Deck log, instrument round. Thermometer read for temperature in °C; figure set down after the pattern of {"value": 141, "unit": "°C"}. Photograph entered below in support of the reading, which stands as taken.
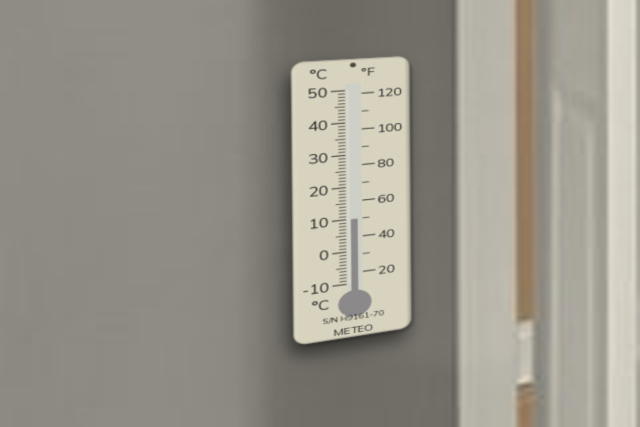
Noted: {"value": 10, "unit": "°C"}
